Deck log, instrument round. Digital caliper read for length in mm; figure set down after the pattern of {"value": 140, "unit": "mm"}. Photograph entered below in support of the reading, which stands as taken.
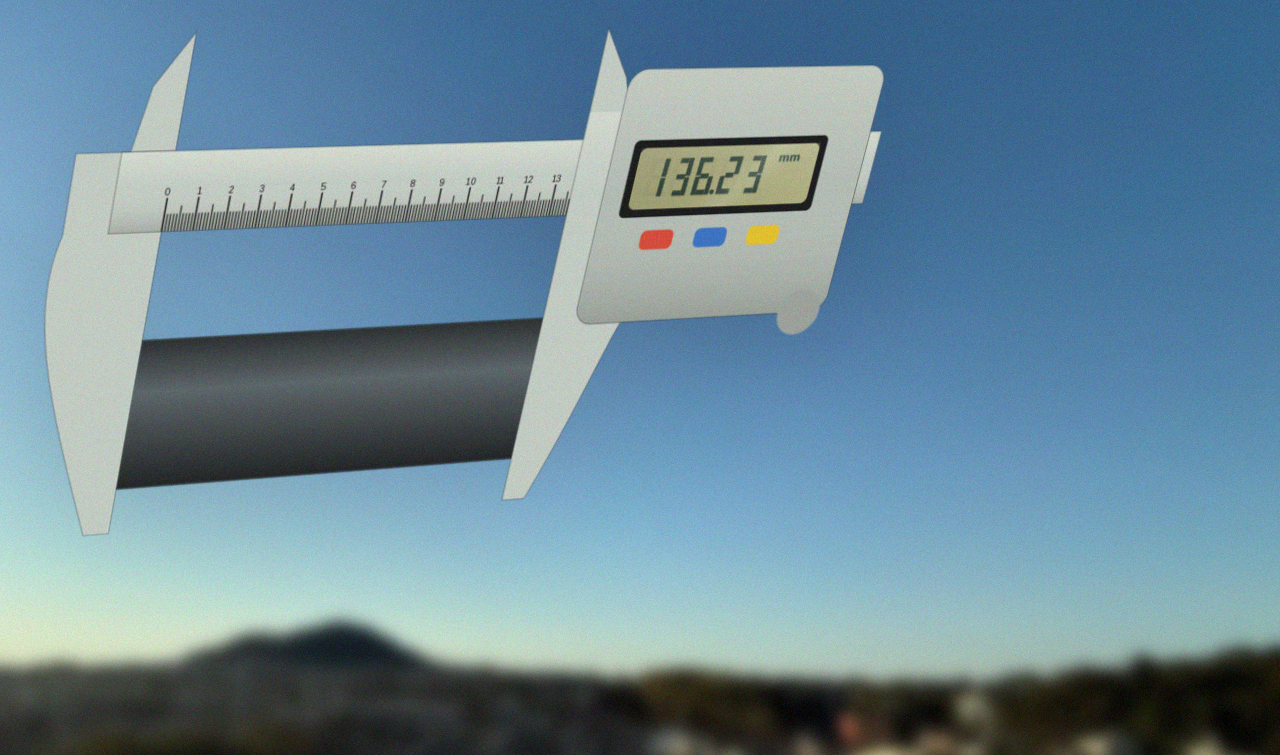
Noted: {"value": 136.23, "unit": "mm"}
